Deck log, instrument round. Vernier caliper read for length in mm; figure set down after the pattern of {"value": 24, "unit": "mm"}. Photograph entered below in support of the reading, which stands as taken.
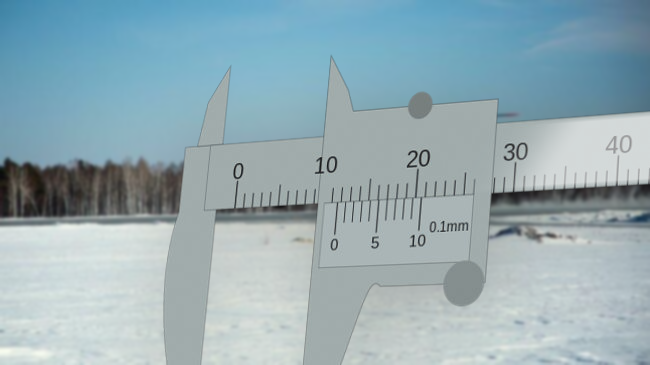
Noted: {"value": 11.6, "unit": "mm"}
